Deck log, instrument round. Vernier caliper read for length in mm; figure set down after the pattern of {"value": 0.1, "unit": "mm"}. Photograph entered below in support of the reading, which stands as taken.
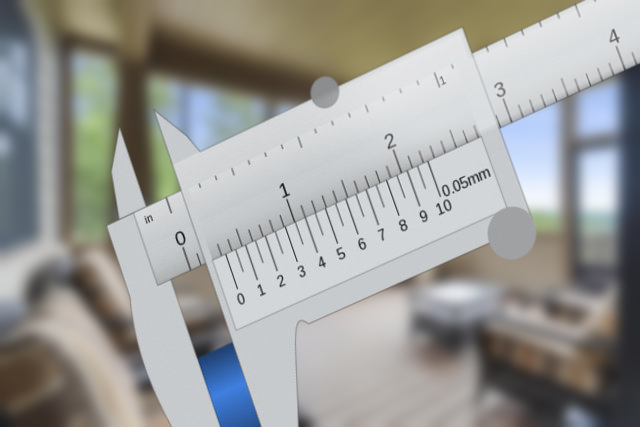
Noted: {"value": 3.4, "unit": "mm"}
